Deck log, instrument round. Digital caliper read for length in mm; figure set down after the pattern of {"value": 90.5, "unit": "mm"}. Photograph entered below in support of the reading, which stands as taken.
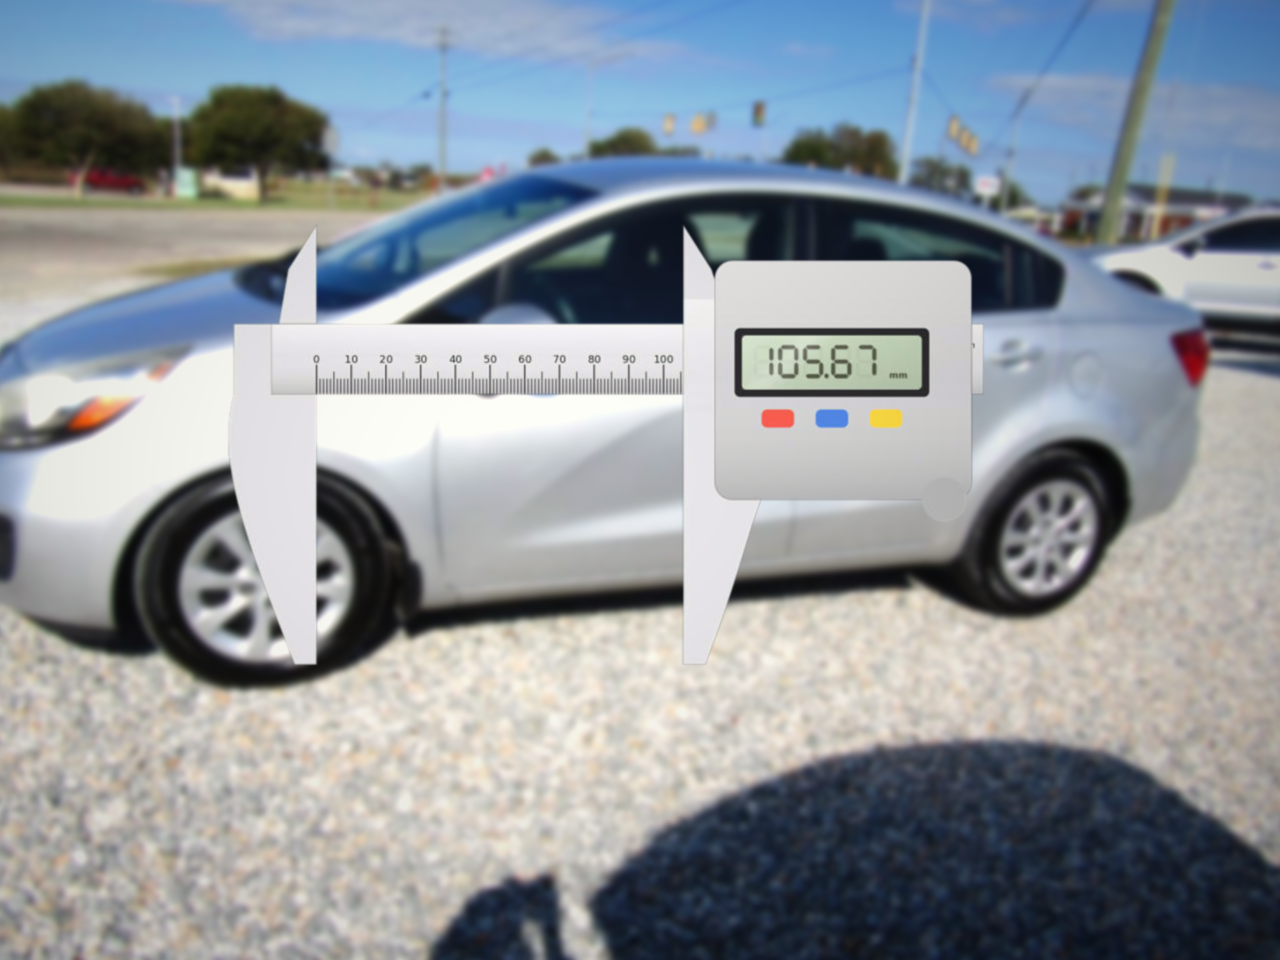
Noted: {"value": 105.67, "unit": "mm"}
